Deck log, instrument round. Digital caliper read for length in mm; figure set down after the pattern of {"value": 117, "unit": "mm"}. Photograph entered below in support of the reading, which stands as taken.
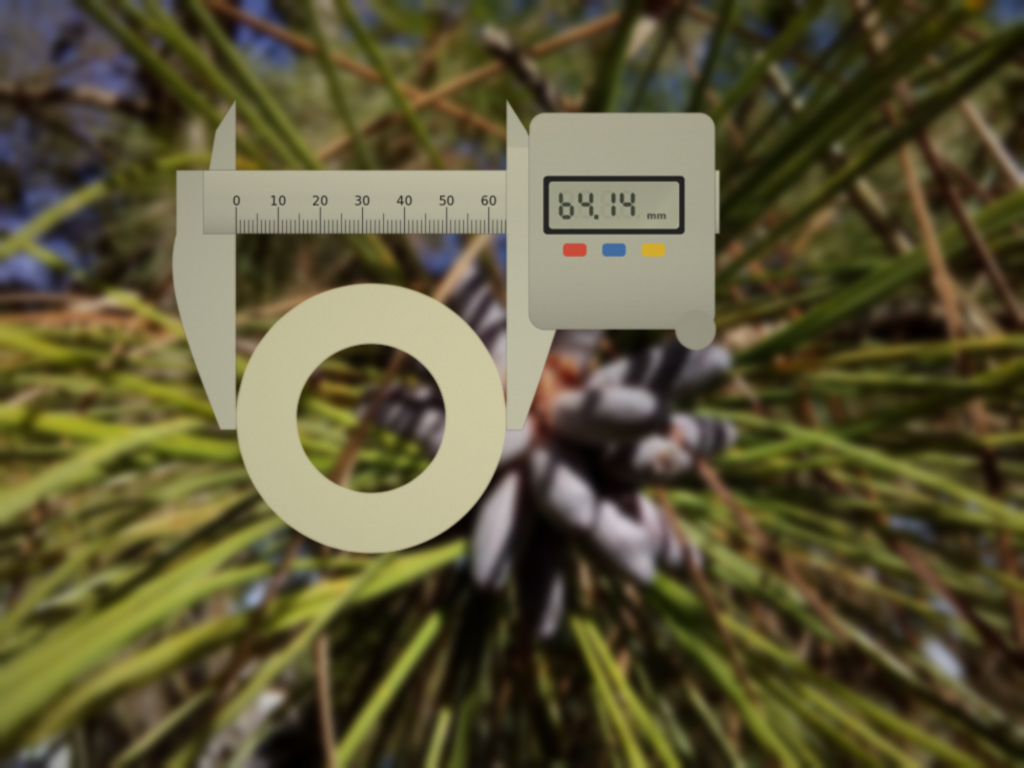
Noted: {"value": 64.14, "unit": "mm"}
